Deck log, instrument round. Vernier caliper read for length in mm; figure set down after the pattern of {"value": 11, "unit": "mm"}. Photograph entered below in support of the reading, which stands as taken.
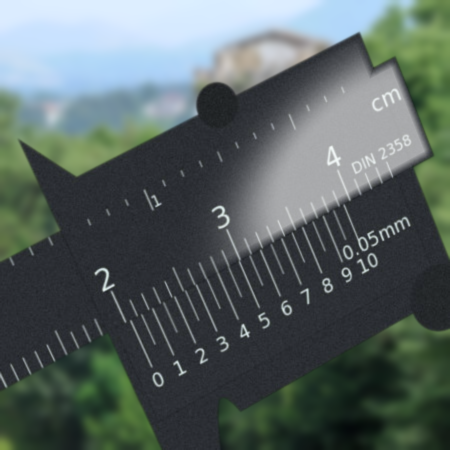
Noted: {"value": 20.4, "unit": "mm"}
